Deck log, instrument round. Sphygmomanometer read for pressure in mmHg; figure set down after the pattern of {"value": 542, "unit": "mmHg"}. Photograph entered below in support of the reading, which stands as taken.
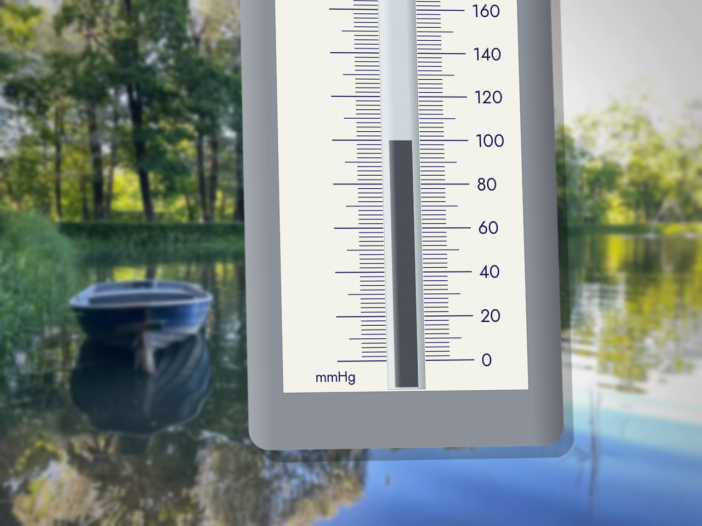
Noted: {"value": 100, "unit": "mmHg"}
